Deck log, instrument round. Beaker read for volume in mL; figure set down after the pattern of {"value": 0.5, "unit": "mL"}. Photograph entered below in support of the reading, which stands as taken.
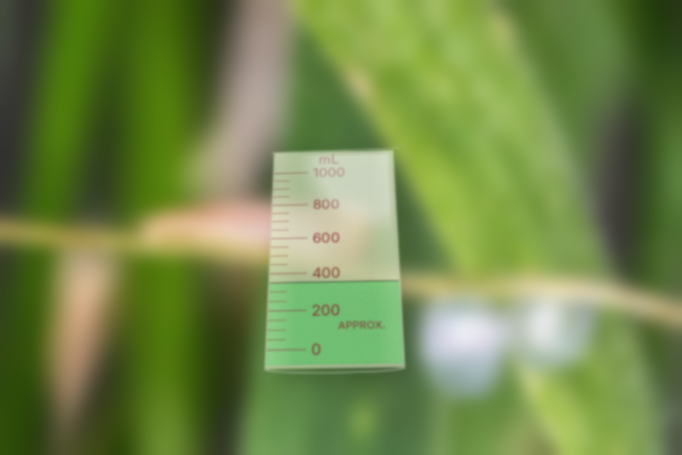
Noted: {"value": 350, "unit": "mL"}
